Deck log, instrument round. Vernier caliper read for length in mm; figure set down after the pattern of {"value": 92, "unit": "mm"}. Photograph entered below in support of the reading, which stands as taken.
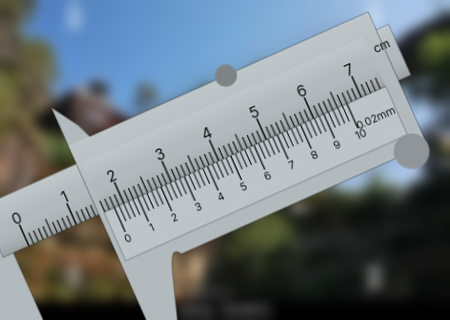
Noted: {"value": 18.0, "unit": "mm"}
